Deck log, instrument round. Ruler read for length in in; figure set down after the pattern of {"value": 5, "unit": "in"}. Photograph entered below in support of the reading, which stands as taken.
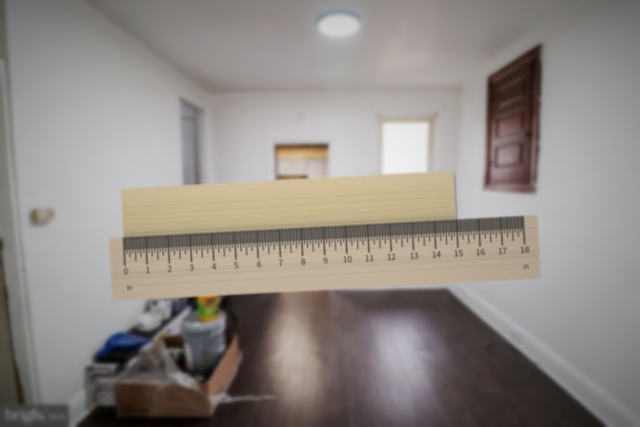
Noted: {"value": 15, "unit": "in"}
